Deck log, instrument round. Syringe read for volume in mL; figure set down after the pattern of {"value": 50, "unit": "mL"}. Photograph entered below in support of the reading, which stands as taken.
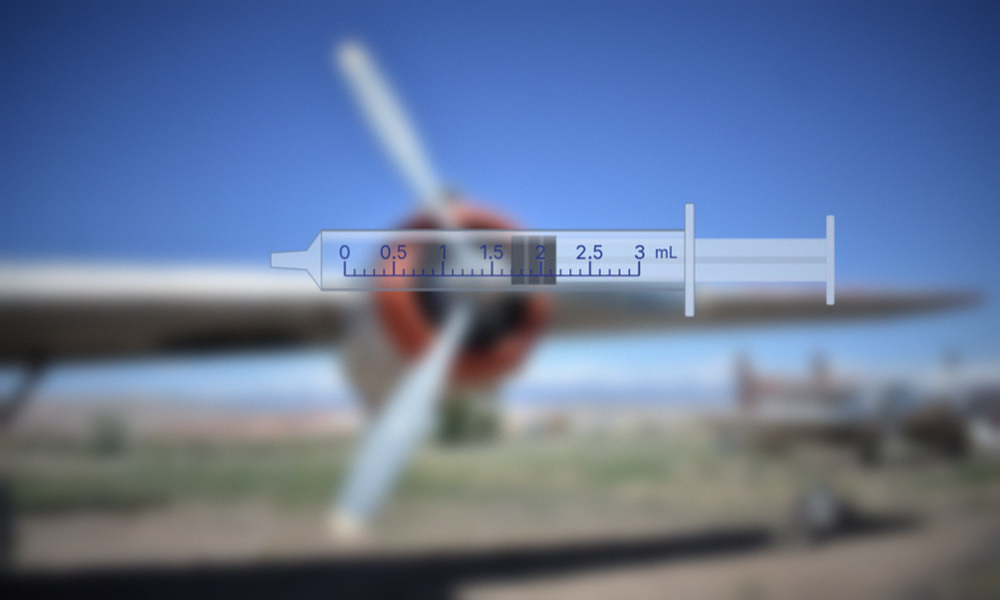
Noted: {"value": 1.7, "unit": "mL"}
